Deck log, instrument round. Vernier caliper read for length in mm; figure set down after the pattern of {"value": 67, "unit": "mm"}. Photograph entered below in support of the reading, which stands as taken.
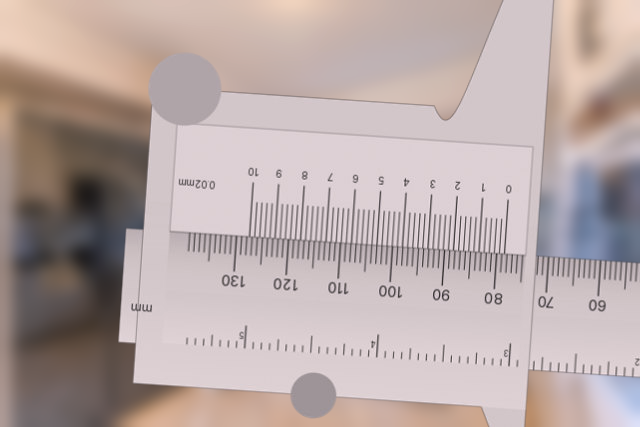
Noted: {"value": 78.5, "unit": "mm"}
